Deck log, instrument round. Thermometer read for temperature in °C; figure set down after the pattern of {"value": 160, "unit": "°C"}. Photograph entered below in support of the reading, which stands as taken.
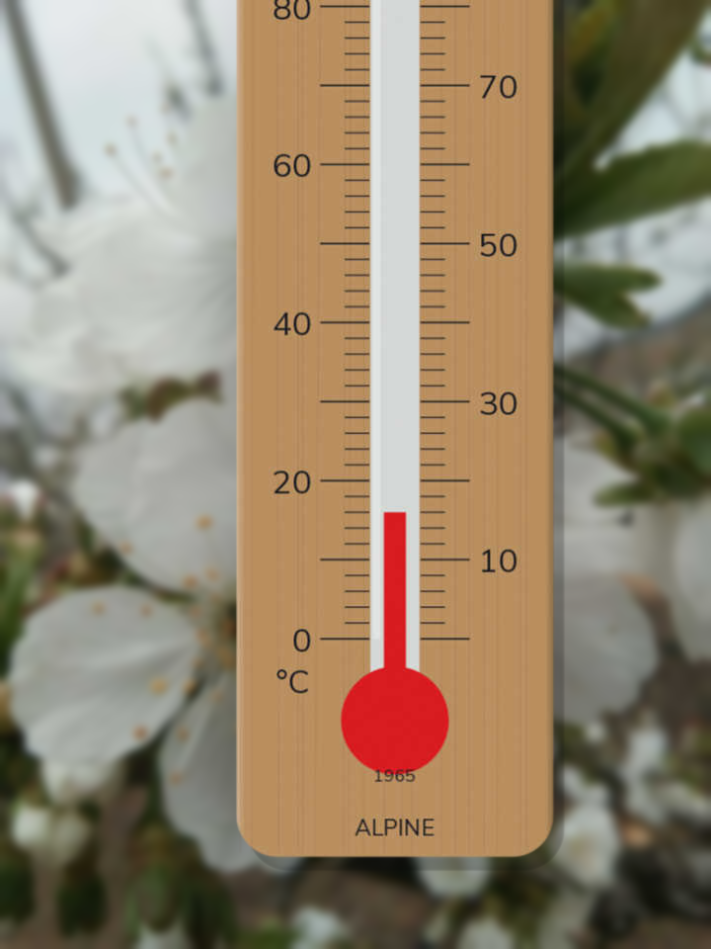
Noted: {"value": 16, "unit": "°C"}
